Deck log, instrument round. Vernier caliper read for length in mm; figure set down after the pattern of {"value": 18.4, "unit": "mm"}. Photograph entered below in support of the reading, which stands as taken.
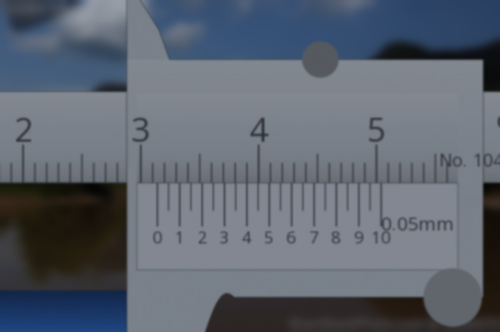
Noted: {"value": 31.4, "unit": "mm"}
